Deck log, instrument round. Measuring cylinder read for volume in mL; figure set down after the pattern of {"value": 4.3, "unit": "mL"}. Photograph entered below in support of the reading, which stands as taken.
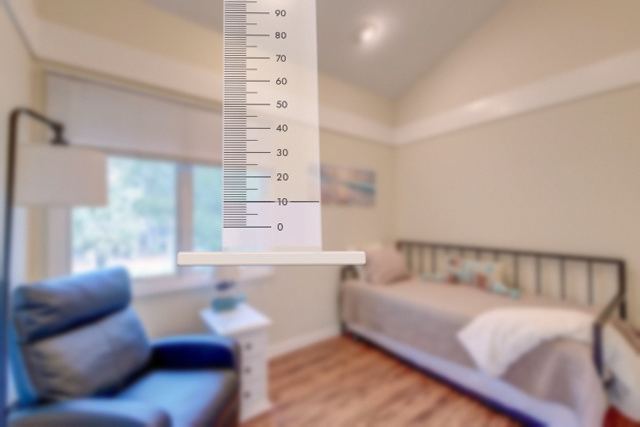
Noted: {"value": 10, "unit": "mL"}
